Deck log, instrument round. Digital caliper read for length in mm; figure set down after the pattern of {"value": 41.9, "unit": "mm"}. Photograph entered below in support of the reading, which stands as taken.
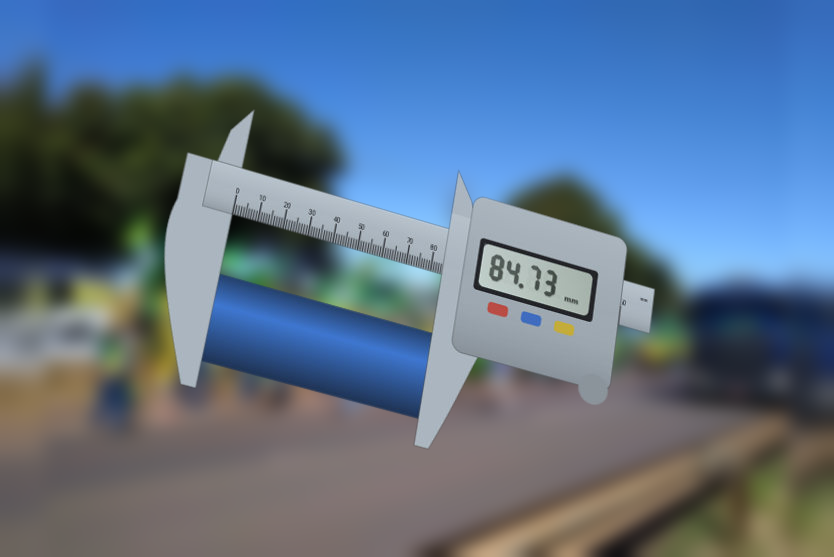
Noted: {"value": 84.73, "unit": "mm"}
